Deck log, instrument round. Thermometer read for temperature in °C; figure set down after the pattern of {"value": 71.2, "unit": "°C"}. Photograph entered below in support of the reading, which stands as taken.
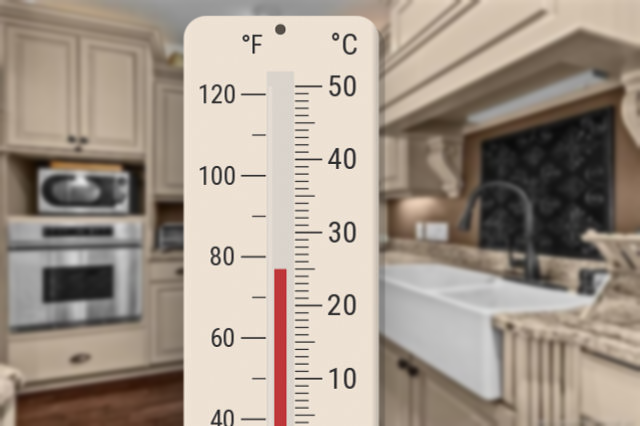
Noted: {"value": 25, "unit": "°C"}
